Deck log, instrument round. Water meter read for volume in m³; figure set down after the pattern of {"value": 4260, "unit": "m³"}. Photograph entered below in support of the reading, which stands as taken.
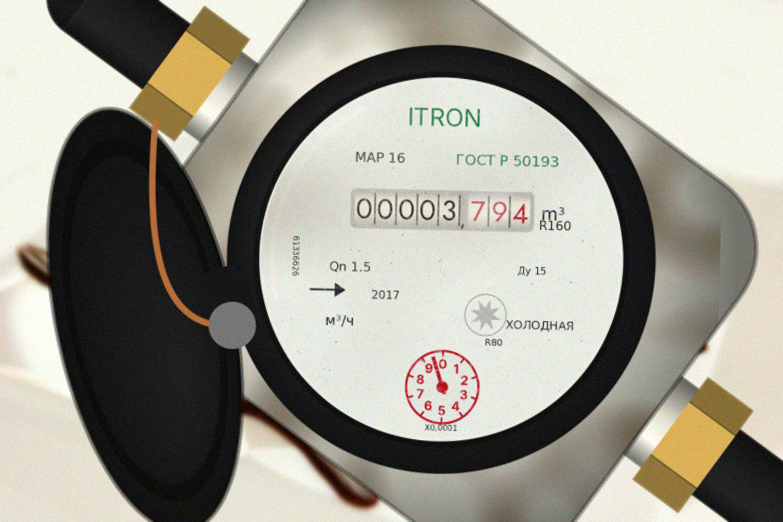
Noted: {"value": 3.7939, "unit": "m³"}
